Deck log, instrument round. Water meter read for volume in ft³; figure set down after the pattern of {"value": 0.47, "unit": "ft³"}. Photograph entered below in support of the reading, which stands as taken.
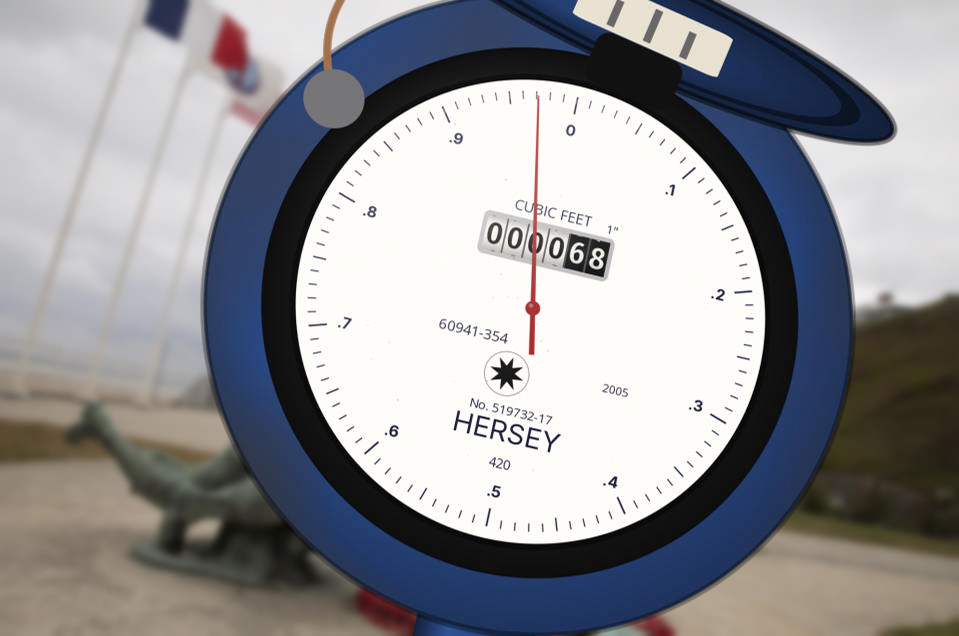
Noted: {"value": 67.97, "unit": "ft³"}
